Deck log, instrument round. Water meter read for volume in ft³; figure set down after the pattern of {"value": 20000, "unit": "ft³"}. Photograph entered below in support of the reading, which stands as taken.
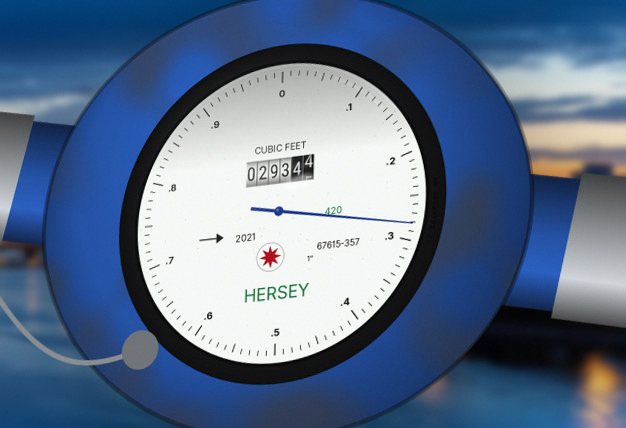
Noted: {"value": 29344.28, "unit": "ft³"}
